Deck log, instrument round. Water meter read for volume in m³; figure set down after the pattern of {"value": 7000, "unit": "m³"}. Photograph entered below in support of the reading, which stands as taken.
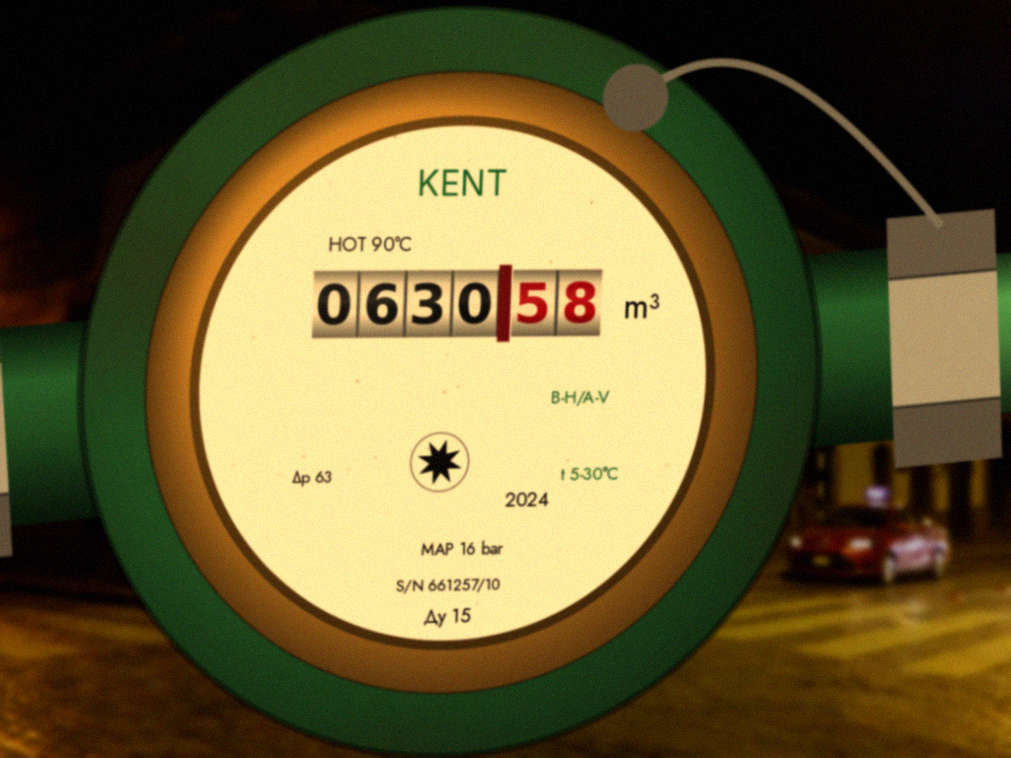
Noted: {"value": 630.58, "unit": "m³"}
